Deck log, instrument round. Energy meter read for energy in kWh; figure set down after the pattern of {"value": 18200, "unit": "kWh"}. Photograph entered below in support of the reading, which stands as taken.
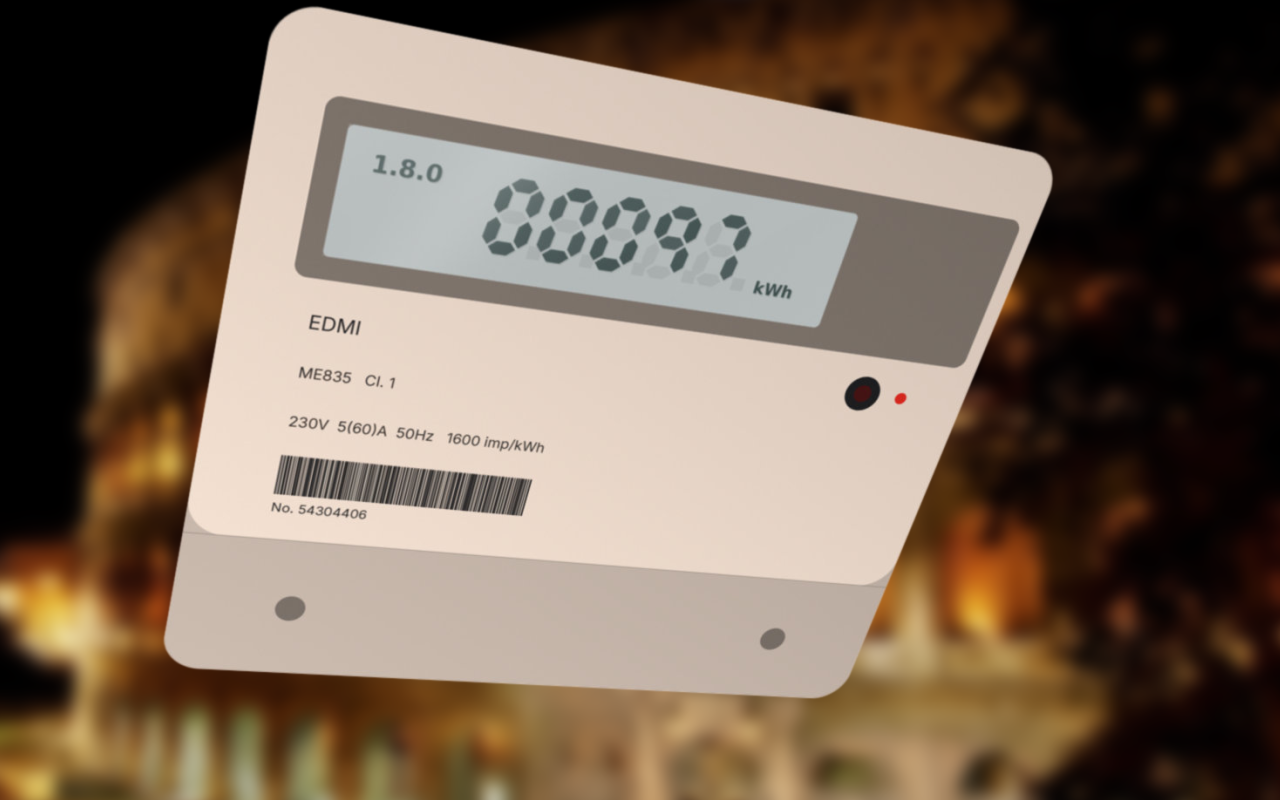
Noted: {"value": 97, "unit": "kWh"}
